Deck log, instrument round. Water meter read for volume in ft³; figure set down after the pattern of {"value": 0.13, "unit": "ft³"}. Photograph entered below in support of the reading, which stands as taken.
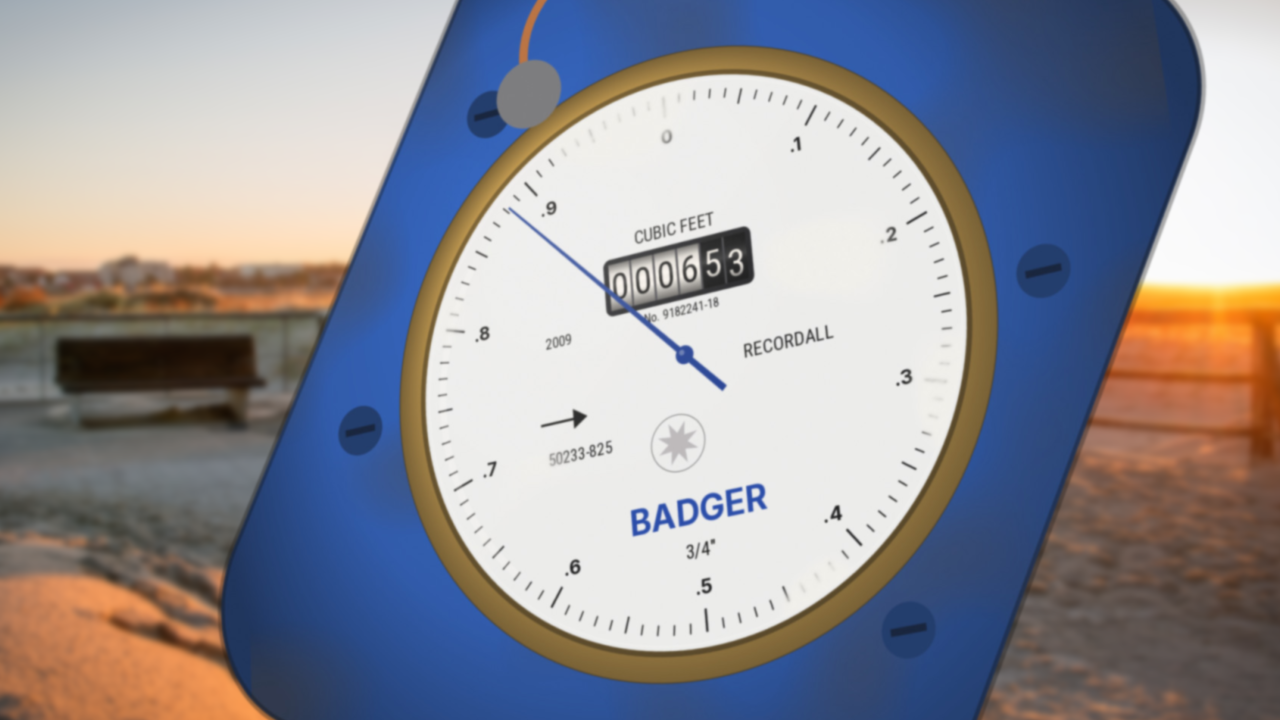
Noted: {"value": 652.88, "unit": "ft³"}
